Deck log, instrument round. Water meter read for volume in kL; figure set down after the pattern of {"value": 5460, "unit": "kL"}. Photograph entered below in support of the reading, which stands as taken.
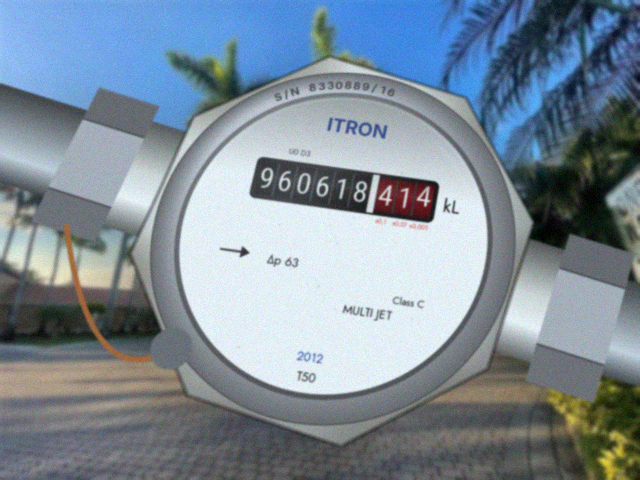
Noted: {"value": 960618.414, "unit": "kL"}
